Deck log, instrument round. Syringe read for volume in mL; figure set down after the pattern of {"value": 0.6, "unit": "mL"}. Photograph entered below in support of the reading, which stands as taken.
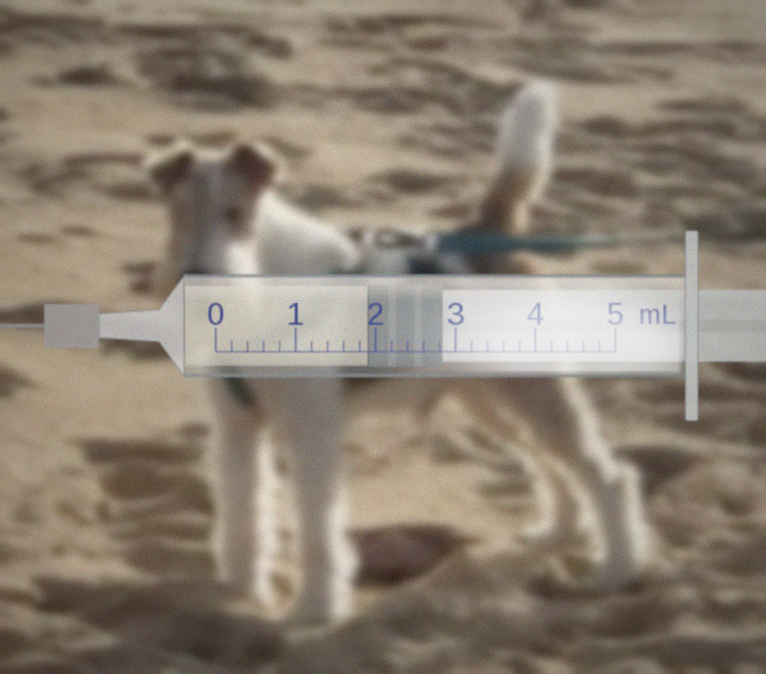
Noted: {"value": 1.9, "unit": "mL"}
